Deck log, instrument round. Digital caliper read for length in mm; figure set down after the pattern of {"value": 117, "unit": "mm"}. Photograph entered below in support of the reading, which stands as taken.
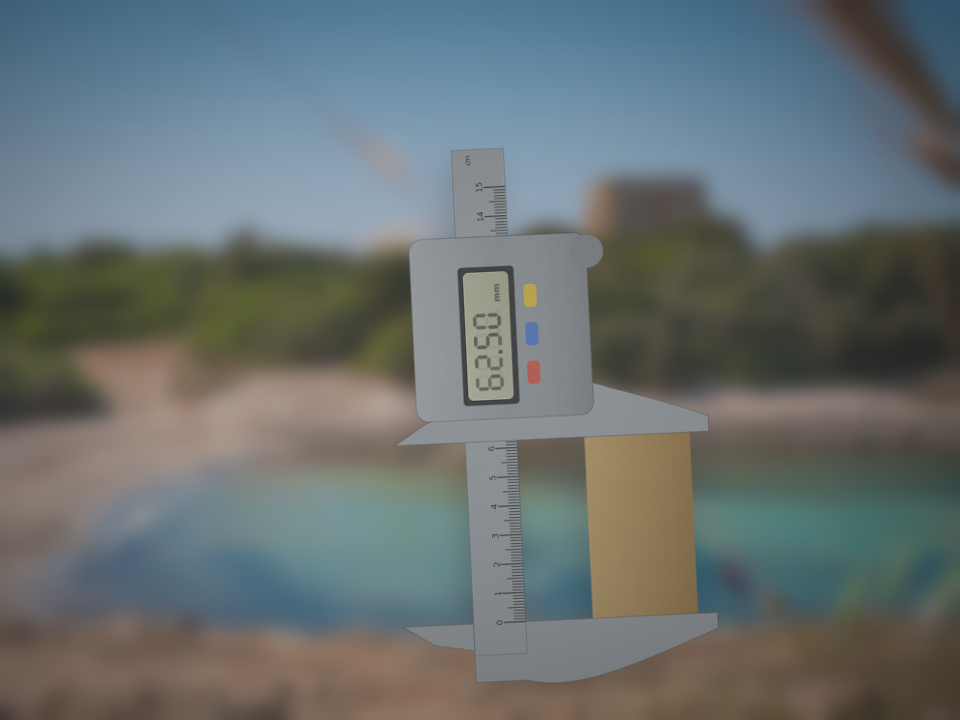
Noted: {"value": 62.50, "unit": "mm"}
